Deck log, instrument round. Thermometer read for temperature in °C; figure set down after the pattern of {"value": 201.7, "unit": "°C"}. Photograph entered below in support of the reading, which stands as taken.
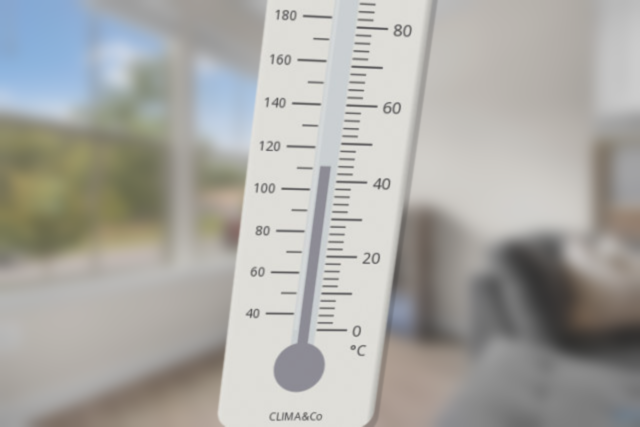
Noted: {"value": 44, "unit": "°C"}
